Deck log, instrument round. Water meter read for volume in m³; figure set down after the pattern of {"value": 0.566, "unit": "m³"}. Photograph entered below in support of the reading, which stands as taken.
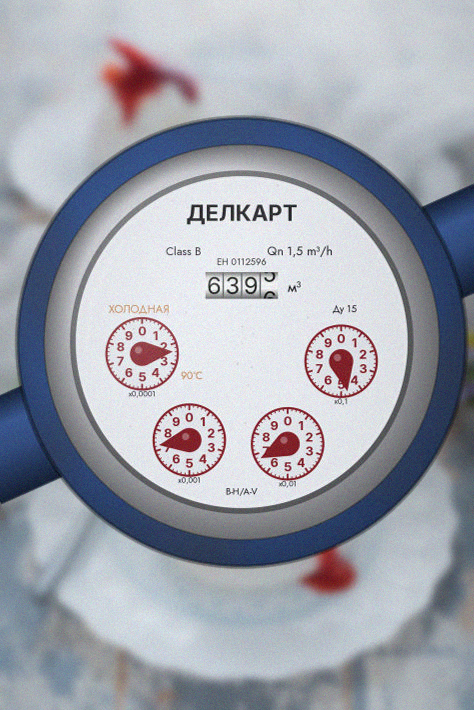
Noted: {"value": 6395.4672, "unit": "m³"}
